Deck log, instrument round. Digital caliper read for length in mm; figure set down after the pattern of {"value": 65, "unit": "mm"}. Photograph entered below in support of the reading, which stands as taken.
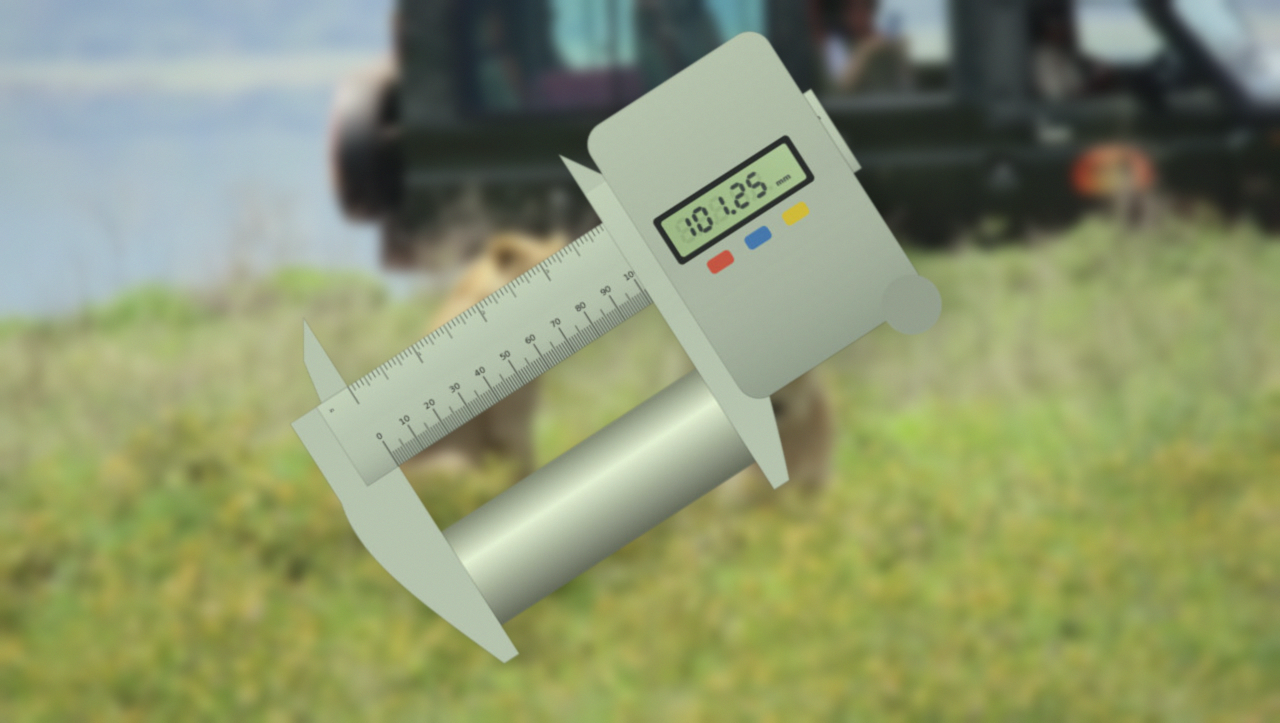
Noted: {"value": 101.25, "unit": "mm"}
